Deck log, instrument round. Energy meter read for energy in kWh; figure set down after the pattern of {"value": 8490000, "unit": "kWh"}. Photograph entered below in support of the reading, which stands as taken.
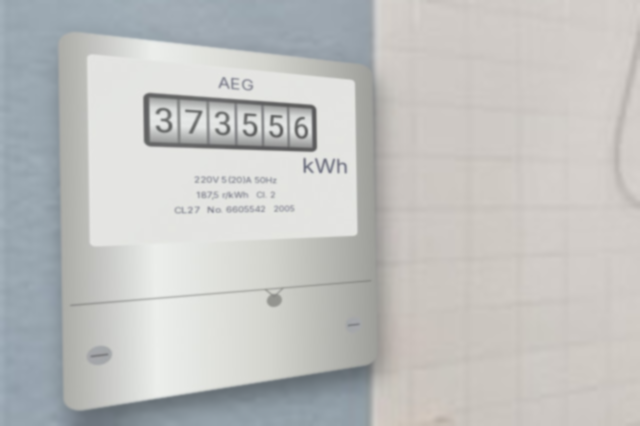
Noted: {"value": 373556, "unit": "kWh"}
